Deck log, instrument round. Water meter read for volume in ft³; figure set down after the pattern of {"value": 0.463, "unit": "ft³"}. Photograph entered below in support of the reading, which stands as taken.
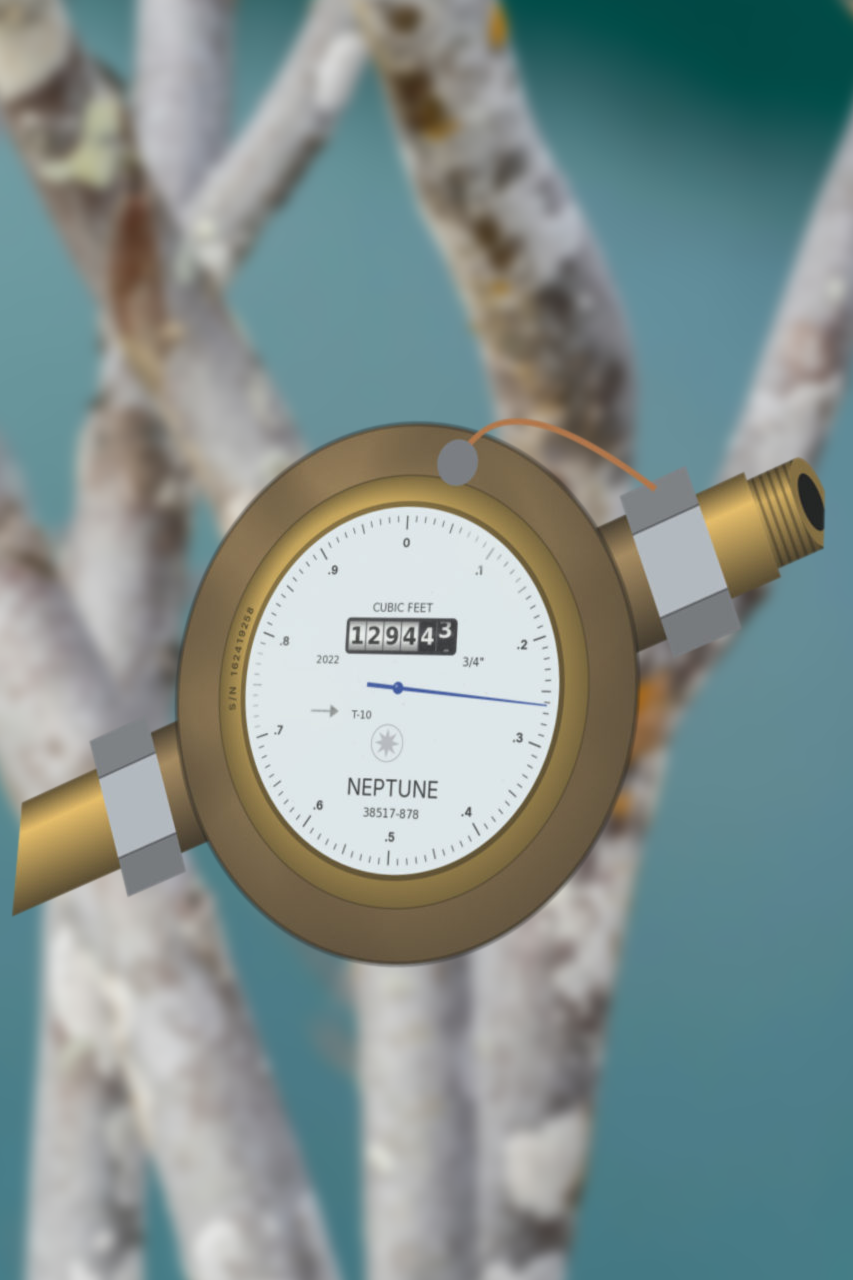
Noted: {"value": 129443.26, "unit": "ft³"}
